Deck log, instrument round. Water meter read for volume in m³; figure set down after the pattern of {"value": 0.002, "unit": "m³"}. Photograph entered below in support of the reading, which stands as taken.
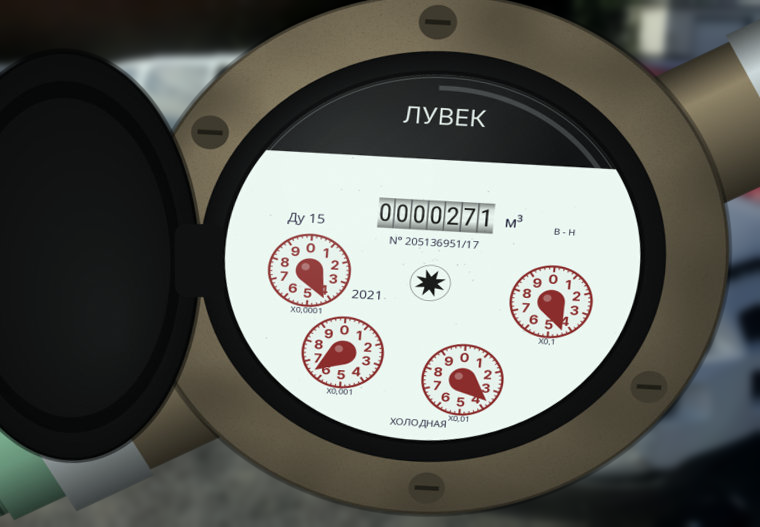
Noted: {"value": 271.4364, "unit": "m³"}
